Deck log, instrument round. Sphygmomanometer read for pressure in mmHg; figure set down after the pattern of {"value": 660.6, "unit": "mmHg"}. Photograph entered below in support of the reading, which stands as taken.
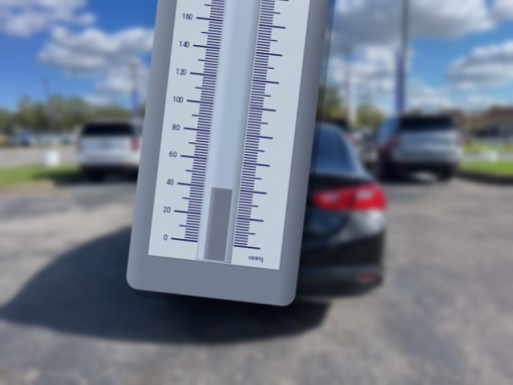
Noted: {"value": 40, "unit": "mmHg"}
